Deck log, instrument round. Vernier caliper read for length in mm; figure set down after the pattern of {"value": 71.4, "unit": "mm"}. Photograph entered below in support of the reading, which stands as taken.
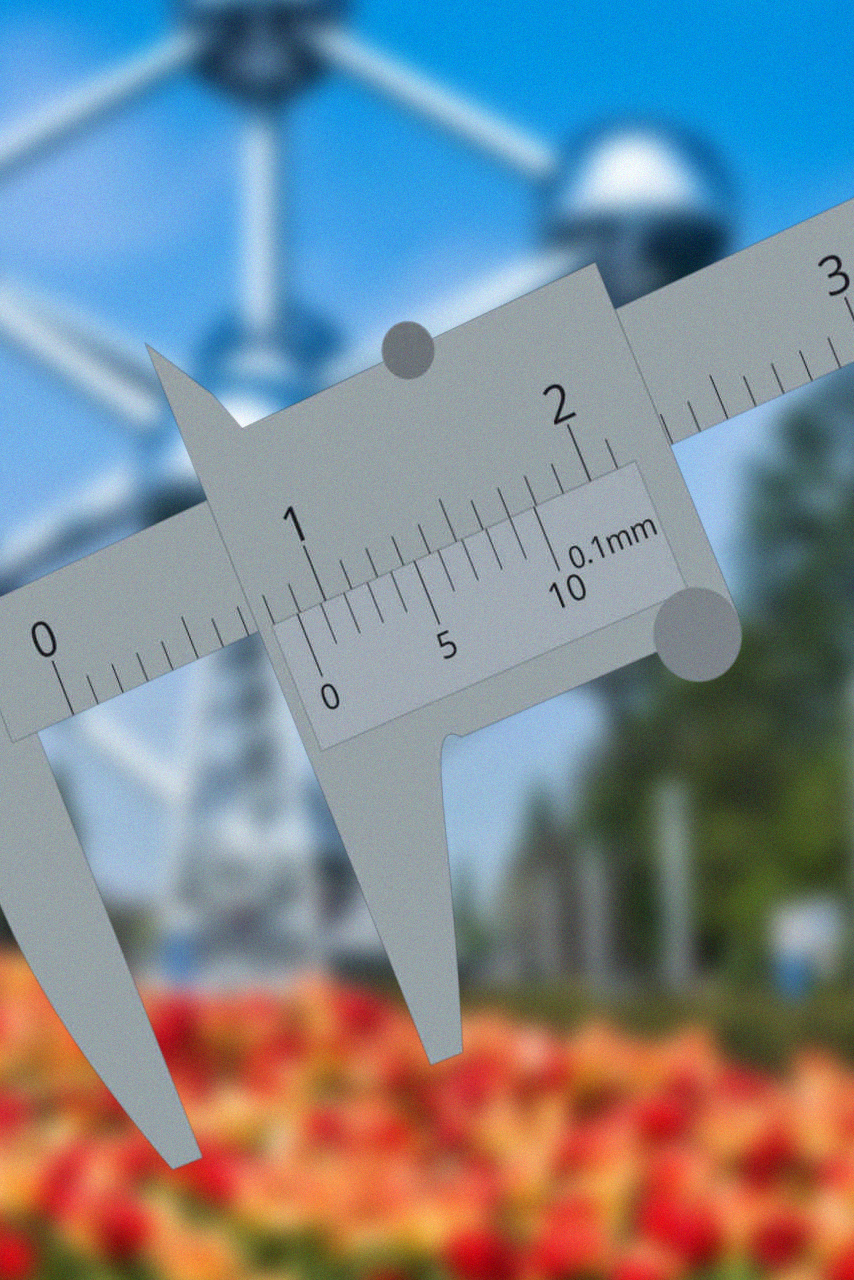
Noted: {"value": 8.9, "unit": "mm"}
